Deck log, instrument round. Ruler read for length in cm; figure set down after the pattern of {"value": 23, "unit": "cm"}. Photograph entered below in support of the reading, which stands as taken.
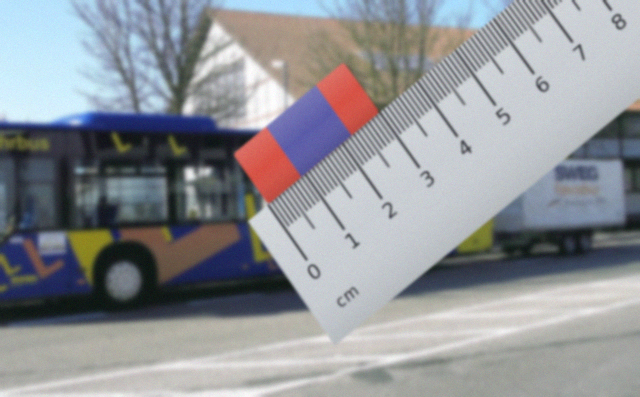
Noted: {"value": 3, "unit": "cm"}
